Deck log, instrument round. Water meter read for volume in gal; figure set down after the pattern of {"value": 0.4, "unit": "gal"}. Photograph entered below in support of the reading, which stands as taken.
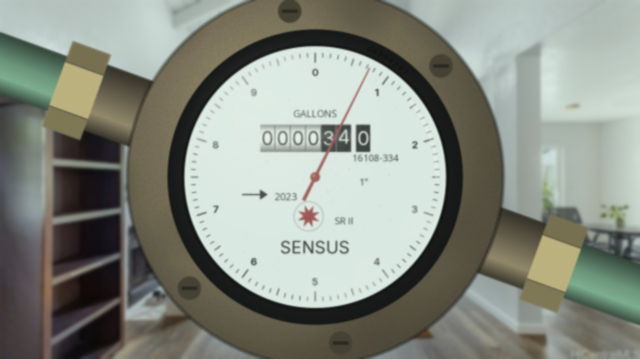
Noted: {"value": 340.7, "unit": "gal"}
